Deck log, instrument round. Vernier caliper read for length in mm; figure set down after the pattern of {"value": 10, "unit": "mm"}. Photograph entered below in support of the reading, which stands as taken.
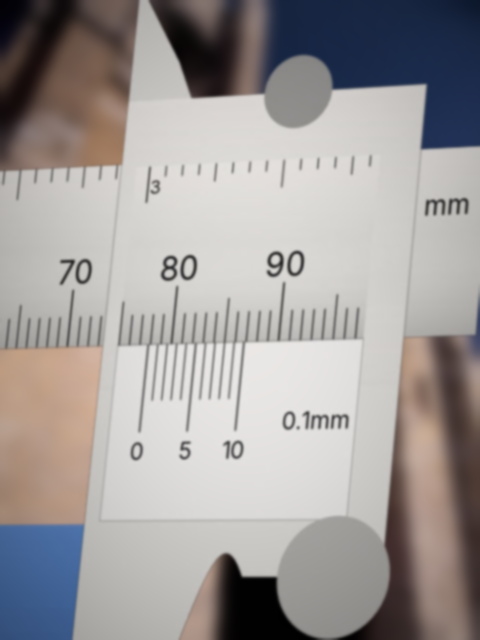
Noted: {"value": 77.8, "unit": "mm"}
